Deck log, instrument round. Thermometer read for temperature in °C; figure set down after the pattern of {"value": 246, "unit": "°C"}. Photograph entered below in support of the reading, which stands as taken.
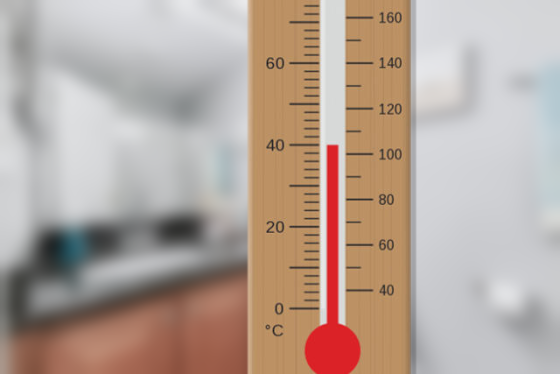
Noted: {"value": 40, "unit": "°C"}
